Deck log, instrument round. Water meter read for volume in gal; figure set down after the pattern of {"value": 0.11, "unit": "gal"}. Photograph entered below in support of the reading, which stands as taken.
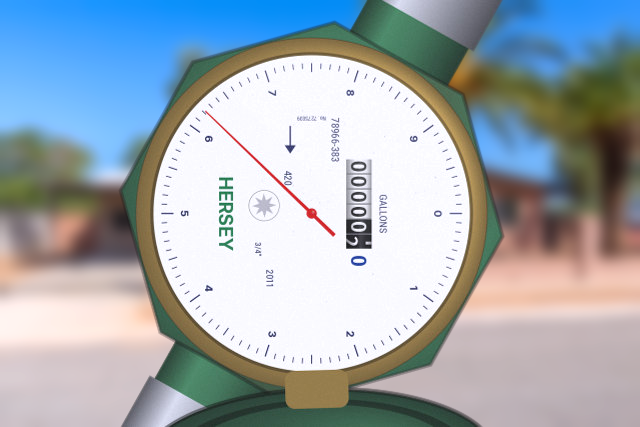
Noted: {"value": 16.2, "unit": "gal"}
